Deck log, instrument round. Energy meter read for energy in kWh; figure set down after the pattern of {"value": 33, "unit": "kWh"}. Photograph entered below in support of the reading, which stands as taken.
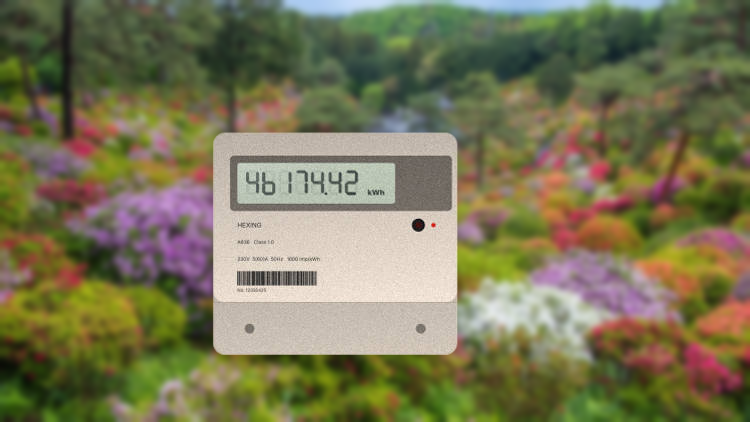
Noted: {"value": 46174.42, "unit": "kWh"}
